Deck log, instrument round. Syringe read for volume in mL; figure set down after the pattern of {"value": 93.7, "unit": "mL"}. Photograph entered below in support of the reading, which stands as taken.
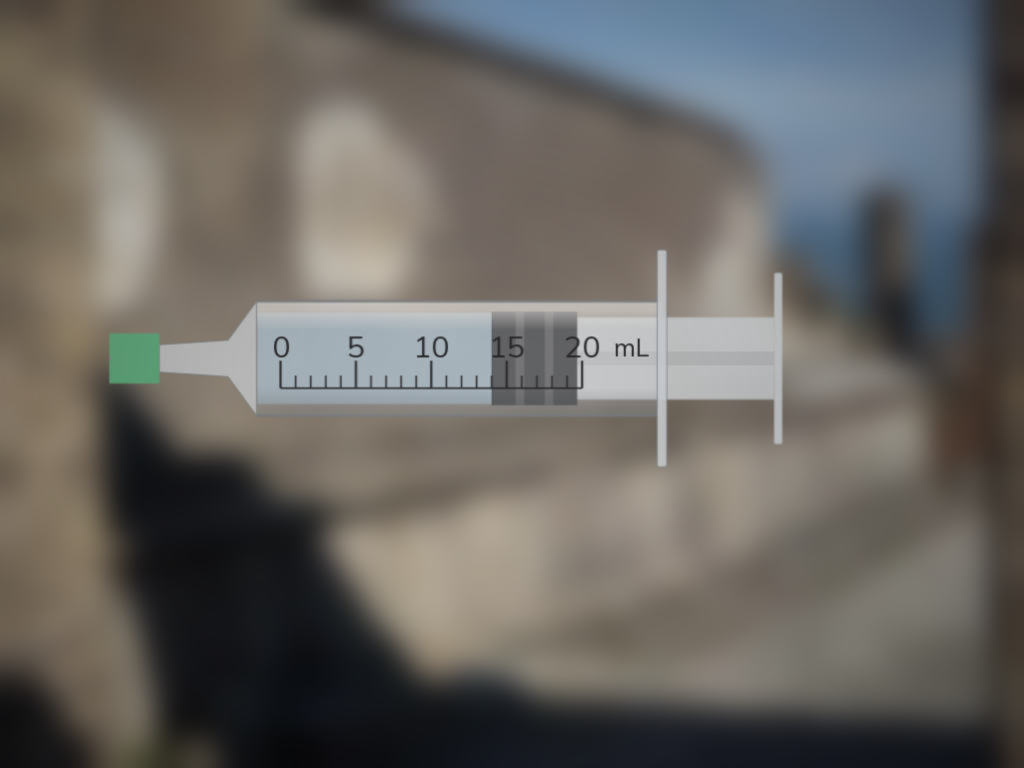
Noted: {"value": 14, "unit": "mL"}
